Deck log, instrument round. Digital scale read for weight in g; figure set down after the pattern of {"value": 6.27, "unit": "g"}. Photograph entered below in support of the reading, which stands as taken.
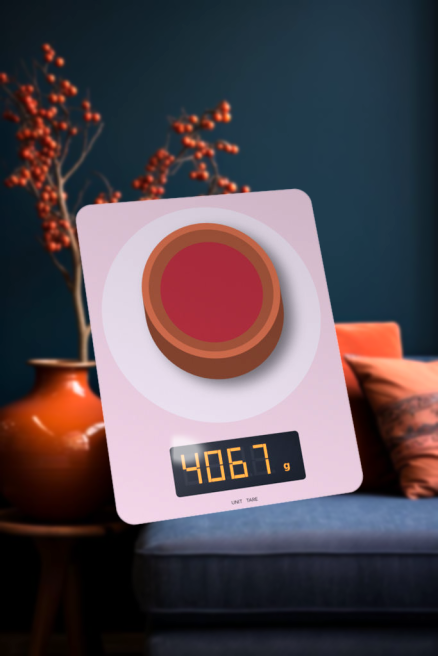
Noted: {"value": 4067, "unit": "g"}
